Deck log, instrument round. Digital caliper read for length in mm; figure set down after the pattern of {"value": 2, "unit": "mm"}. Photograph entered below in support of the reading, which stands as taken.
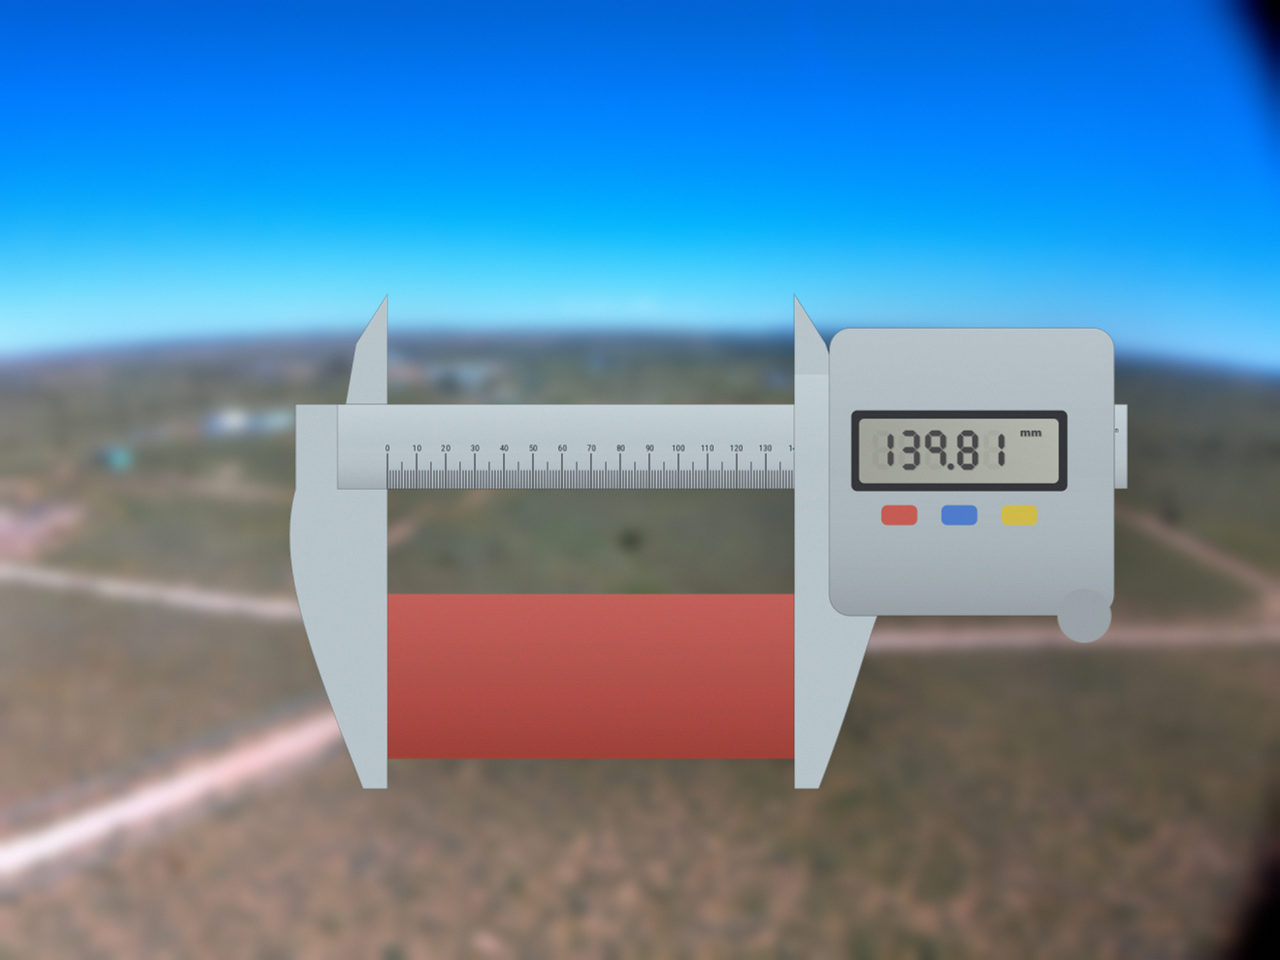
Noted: {"value": 139.81, "unit": "mm"}
